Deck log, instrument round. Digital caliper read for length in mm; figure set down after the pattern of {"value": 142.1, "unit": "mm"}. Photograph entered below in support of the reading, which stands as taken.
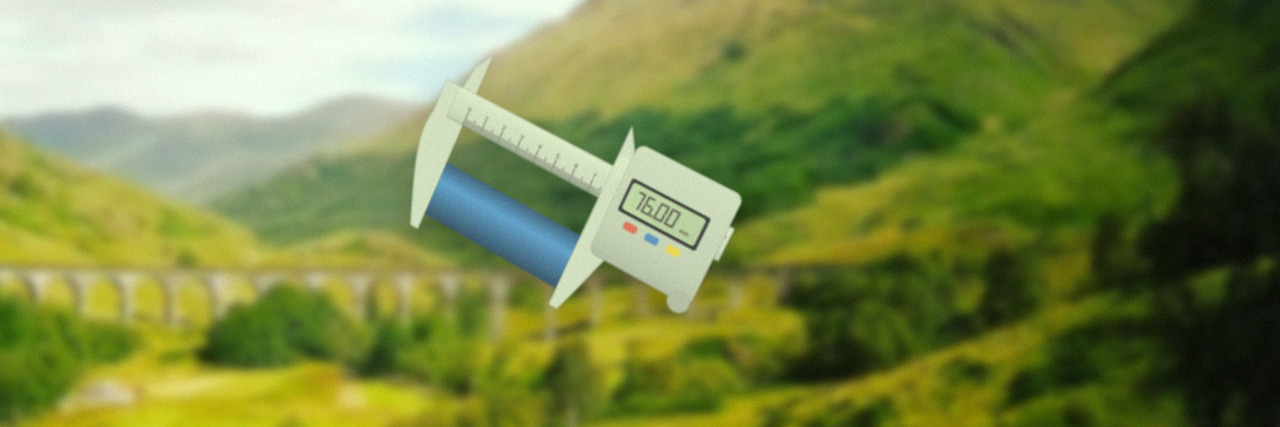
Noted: {"value": 76.00, "unit": "mm"}
